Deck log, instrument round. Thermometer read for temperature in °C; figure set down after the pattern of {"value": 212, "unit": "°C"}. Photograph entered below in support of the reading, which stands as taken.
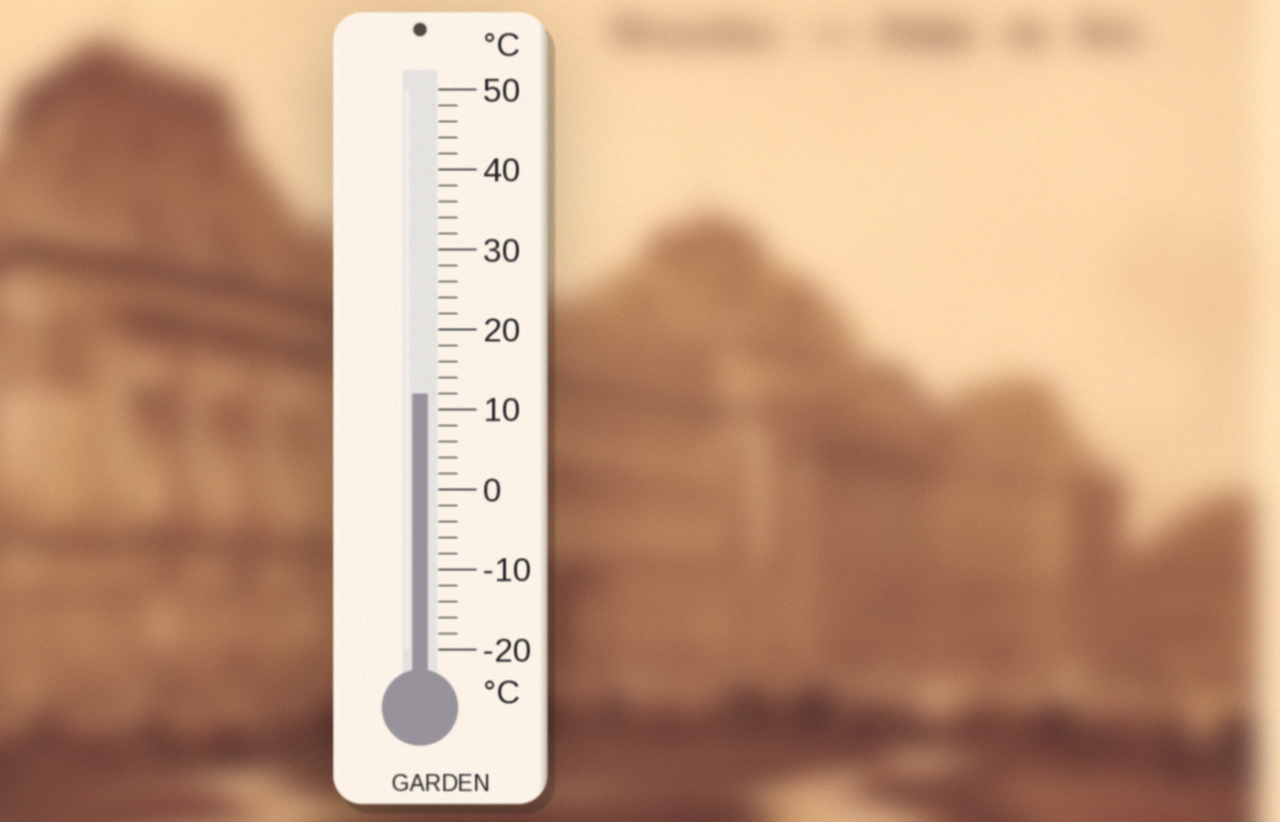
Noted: {"value": 12, "unit": "°C"}
